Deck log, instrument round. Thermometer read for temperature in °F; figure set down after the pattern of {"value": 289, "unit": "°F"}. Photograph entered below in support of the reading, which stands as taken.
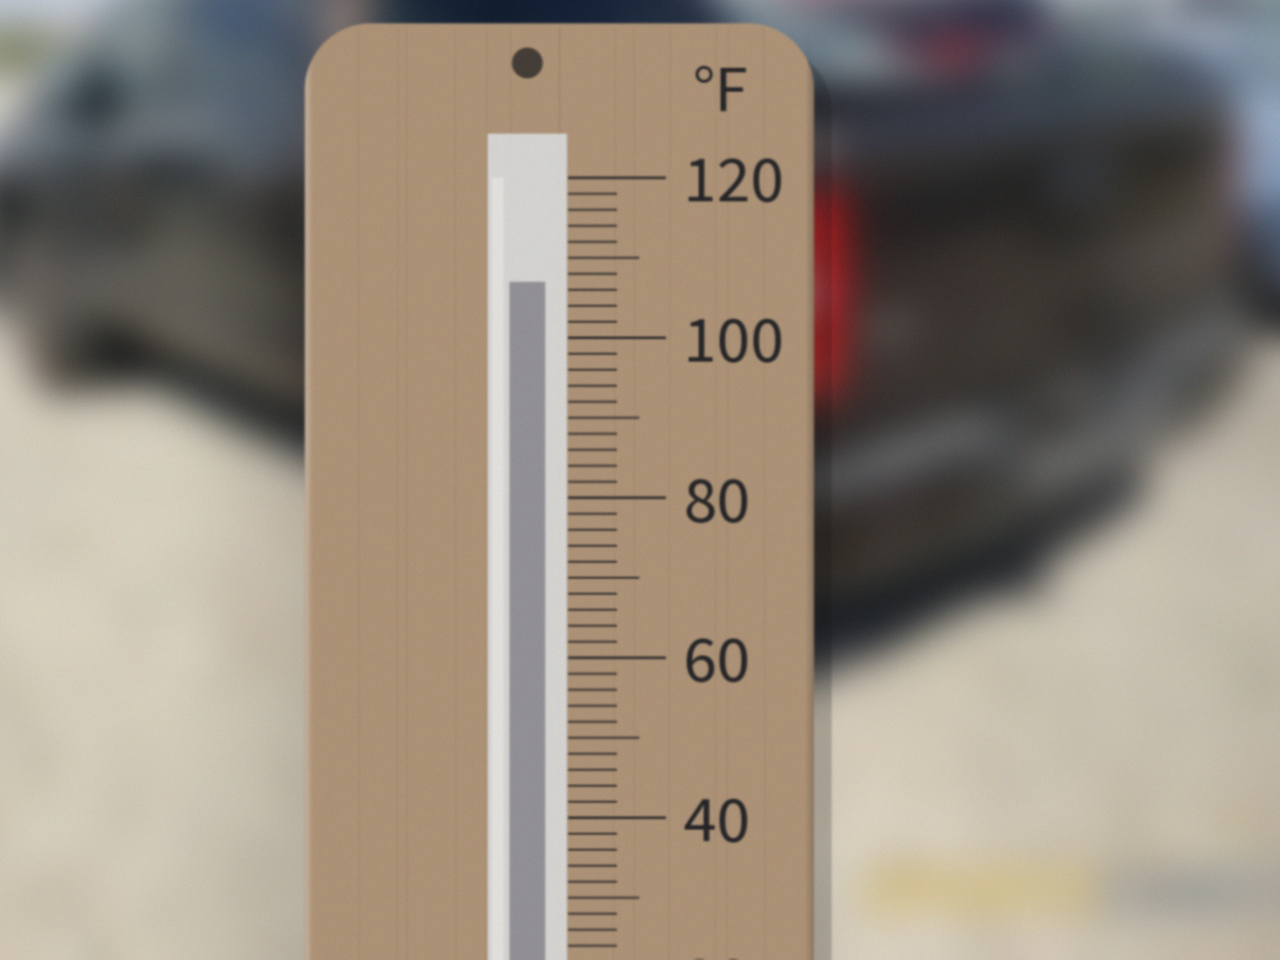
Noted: {"value": 107, "unit": "°F"}
